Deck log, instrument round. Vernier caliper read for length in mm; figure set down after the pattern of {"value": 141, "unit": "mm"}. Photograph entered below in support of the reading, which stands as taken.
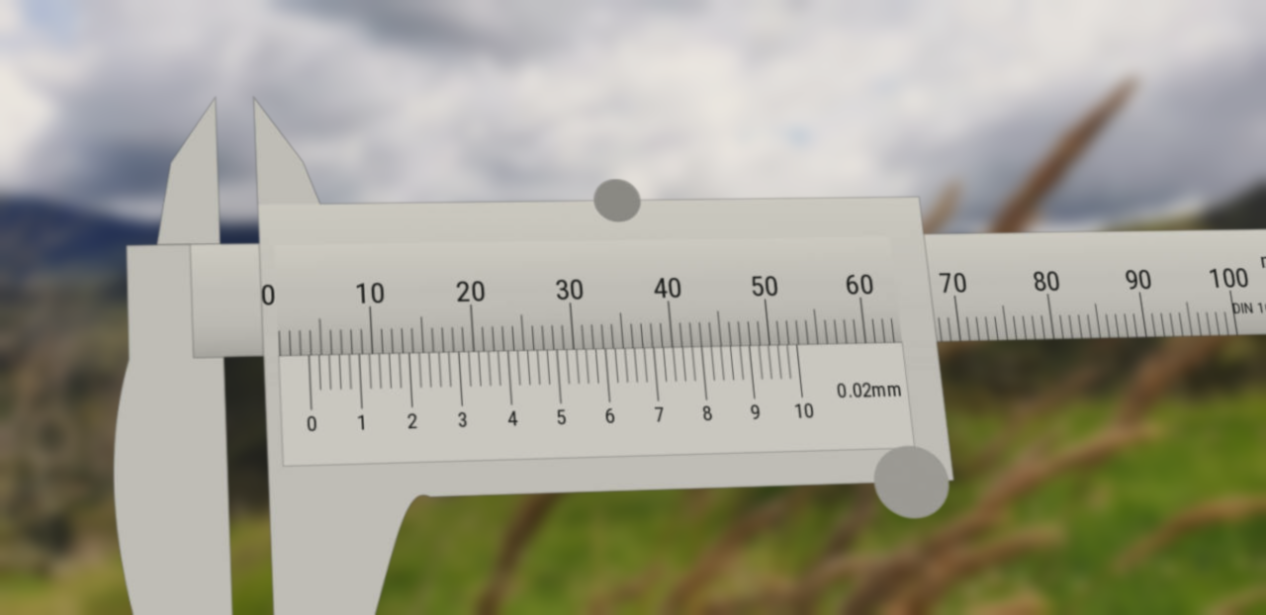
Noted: {"value": 3.8, "unit": "mm"}
